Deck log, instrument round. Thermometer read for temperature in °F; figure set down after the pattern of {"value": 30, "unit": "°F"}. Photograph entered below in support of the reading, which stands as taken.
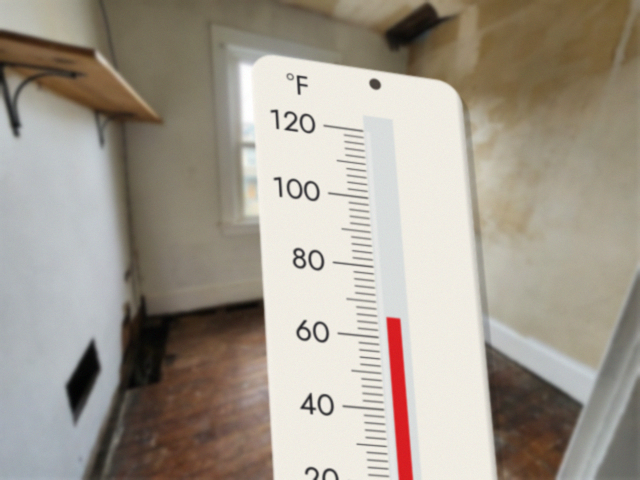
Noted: {"value": 66, "unit": "°F"}
